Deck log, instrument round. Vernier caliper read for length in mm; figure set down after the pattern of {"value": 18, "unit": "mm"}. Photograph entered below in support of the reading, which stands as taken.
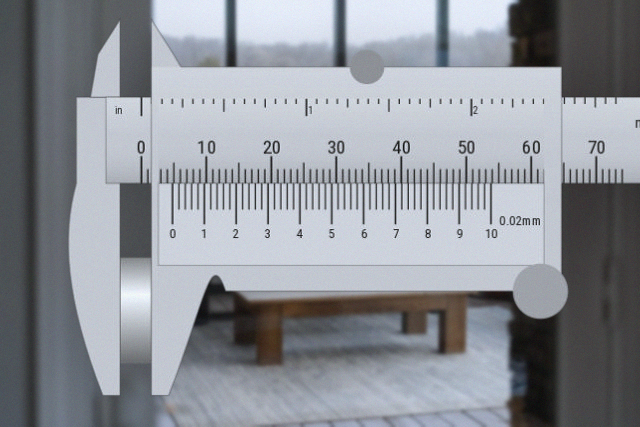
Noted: {"value": 4.8, "unit": "mm"}
